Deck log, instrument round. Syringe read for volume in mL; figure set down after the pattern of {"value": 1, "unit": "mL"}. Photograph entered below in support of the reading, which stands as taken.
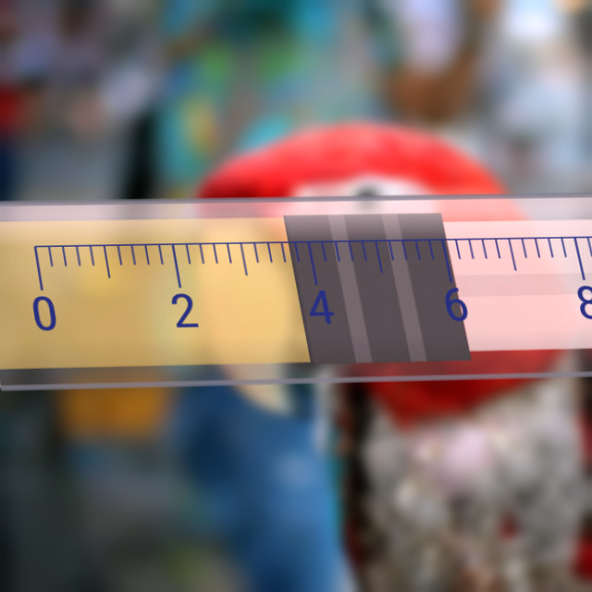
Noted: {"value": 3.7, "unit": "mL"}
